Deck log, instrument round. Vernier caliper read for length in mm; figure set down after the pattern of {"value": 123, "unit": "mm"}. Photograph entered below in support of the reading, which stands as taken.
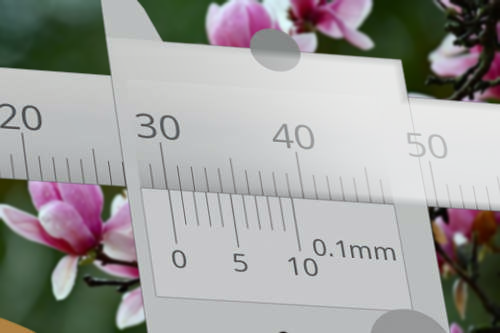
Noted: {"value": 30.1, "unit": "mm"}
